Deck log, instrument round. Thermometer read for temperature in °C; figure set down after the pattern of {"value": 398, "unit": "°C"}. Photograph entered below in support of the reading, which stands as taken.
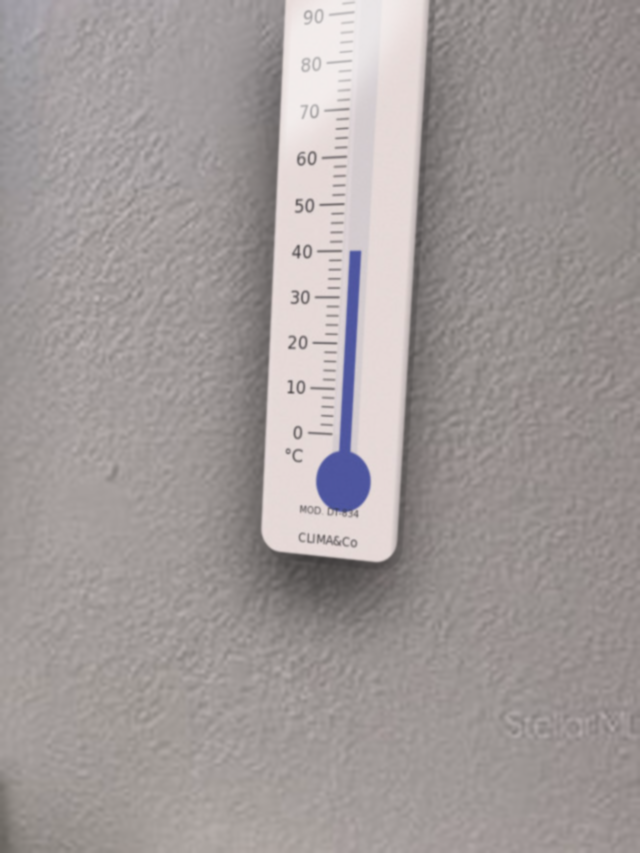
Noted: {"value": 40, "unit": "°C"}
